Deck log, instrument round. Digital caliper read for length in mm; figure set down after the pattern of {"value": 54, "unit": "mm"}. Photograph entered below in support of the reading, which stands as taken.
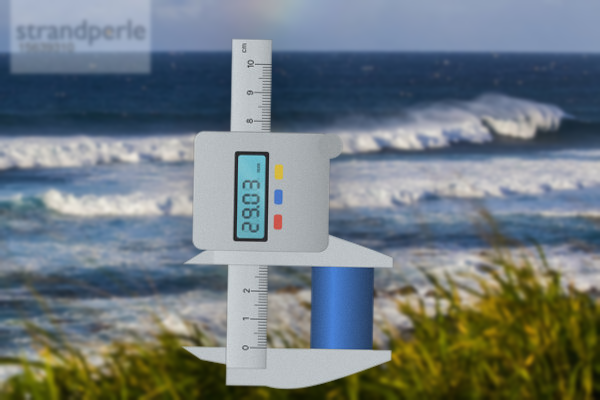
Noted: {"value": 29.03, "unit": "mm"}
